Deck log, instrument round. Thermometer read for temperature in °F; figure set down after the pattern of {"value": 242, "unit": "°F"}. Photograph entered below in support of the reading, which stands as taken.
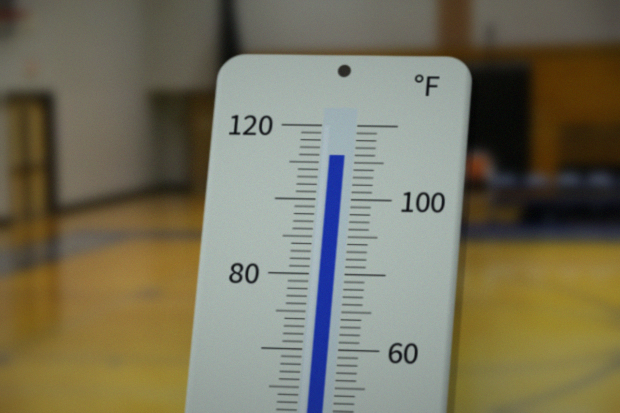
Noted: {"value": 112, "unit": "°F"}
